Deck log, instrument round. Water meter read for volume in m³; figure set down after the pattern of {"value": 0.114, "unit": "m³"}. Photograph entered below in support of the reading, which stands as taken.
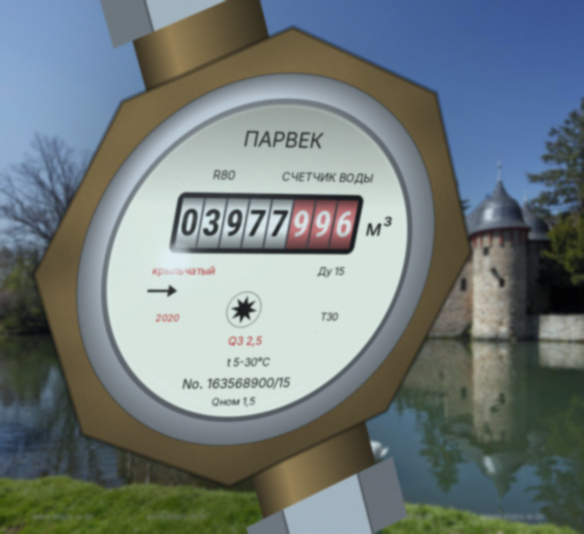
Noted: {"value": 3977.996, "unit": "m³"}
